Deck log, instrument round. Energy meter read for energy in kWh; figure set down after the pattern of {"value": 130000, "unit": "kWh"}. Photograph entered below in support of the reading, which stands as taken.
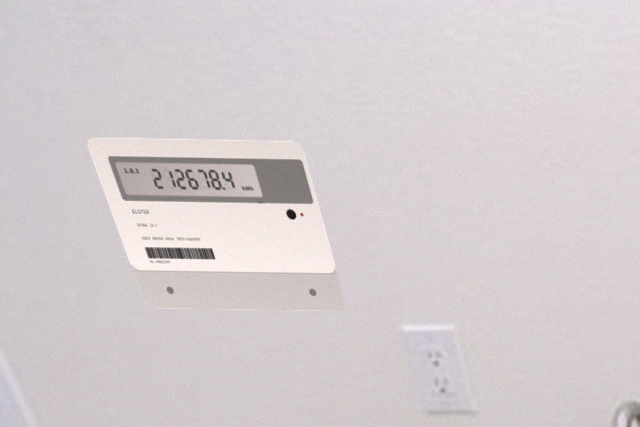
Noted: {"value": 212678.4, "unit": "kWh"}
